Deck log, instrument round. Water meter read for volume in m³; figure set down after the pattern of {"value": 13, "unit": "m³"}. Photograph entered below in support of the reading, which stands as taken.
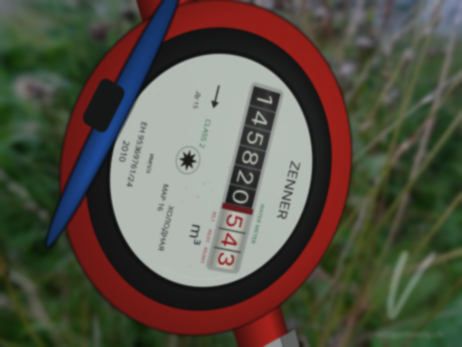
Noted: {"value": 145820.543, "unit": "m³"}
